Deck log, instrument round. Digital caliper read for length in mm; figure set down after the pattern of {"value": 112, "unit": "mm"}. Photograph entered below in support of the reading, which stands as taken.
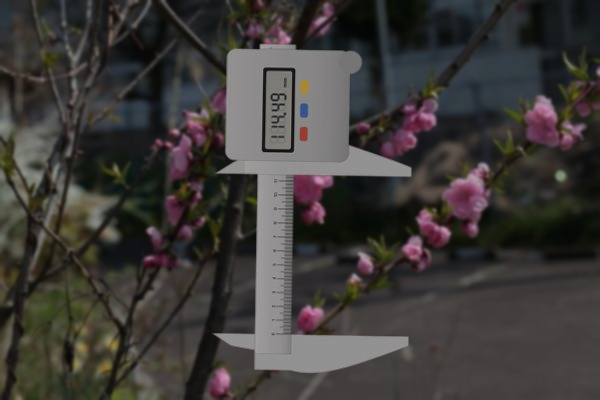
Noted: {"value": 114.49, "unit": "mm"}
